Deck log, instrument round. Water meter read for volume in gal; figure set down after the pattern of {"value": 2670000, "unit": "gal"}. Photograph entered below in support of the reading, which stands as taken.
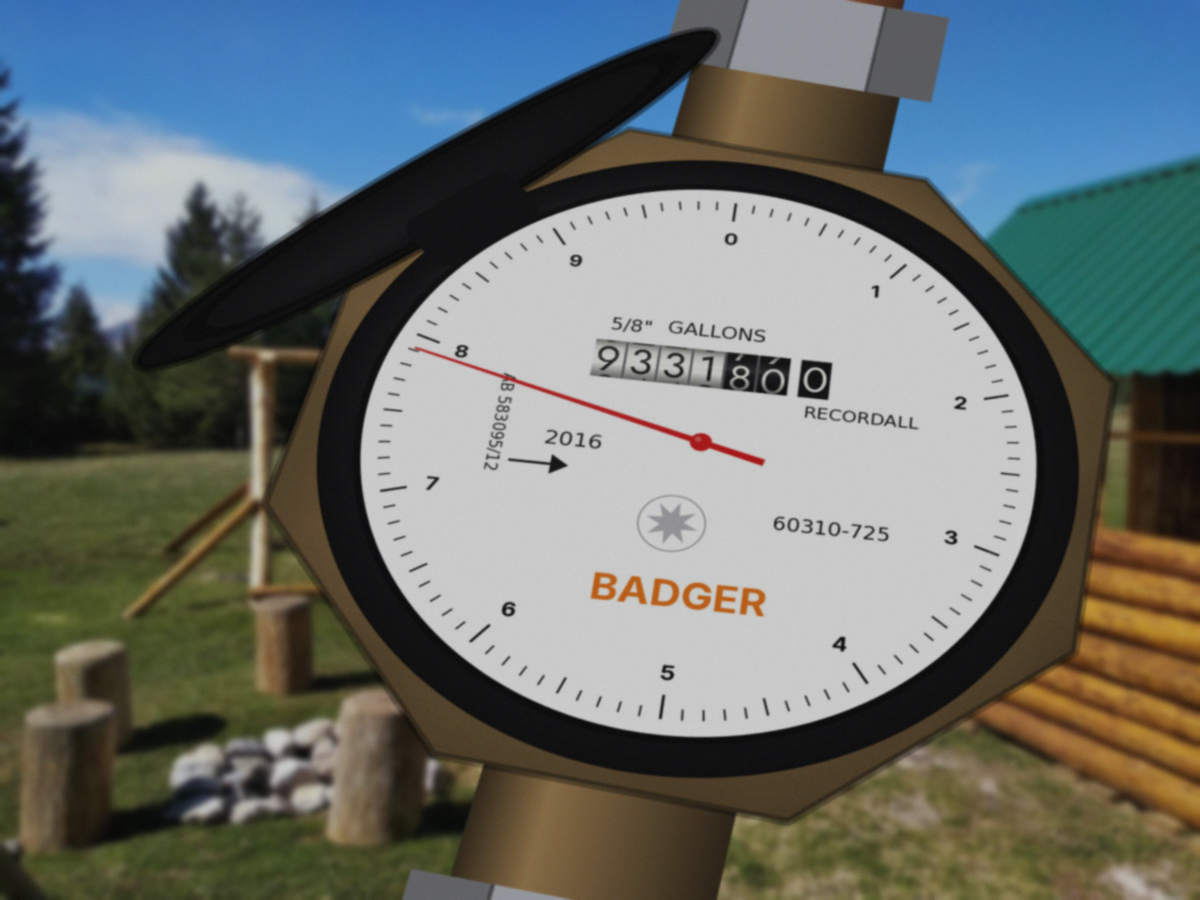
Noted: {"value": 9331797.9, "unit": "gal"}
